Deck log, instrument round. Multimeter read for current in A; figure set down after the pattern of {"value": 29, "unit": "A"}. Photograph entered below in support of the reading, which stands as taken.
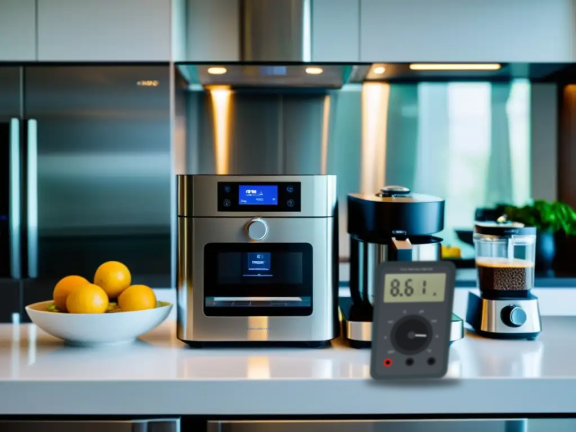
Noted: {"value": 8.61, "unit": "A"}
